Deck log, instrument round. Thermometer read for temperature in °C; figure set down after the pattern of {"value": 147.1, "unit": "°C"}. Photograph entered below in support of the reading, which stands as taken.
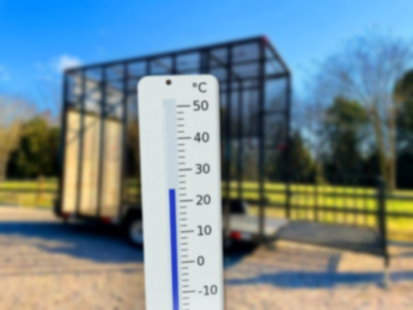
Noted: {"value": 24, "unit": "°C"}
